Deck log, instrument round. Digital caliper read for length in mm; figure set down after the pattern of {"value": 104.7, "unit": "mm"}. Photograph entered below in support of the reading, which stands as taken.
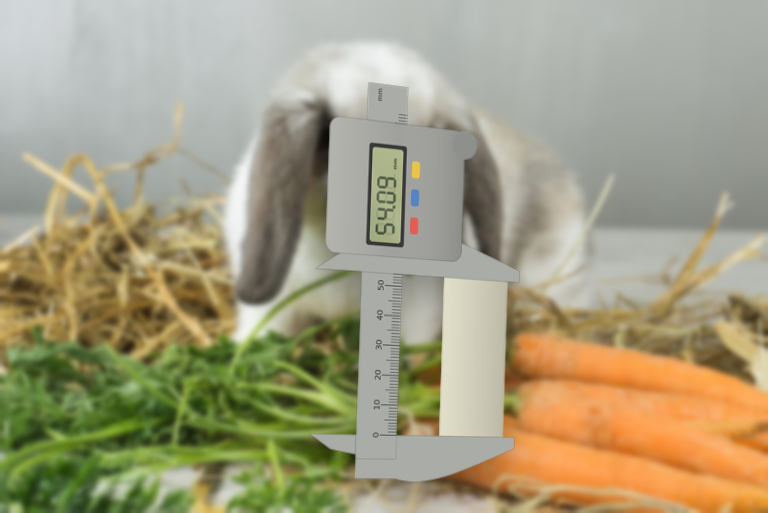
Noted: {"value": 54.09, "unit": "mm"}
